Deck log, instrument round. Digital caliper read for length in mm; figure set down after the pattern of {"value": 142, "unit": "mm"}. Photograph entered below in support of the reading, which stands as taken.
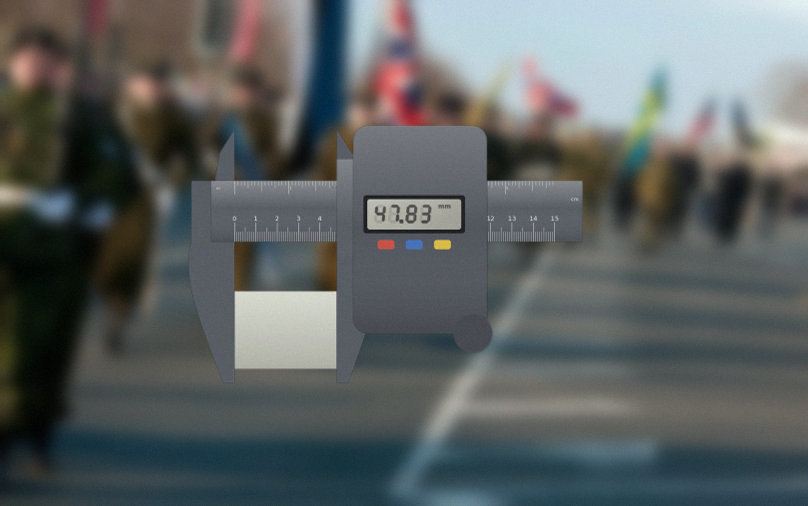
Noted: {"value": 47.83, "unit": "mm"}
